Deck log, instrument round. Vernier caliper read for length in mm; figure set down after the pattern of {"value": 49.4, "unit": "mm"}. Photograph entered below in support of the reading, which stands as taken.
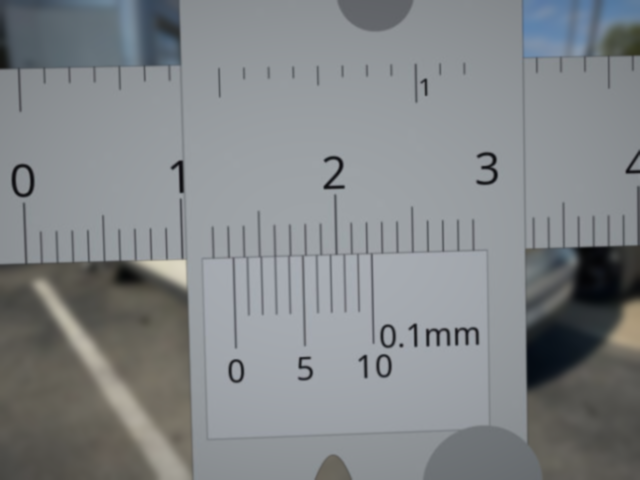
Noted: {"value": 13.3, "unit": "mm"}
